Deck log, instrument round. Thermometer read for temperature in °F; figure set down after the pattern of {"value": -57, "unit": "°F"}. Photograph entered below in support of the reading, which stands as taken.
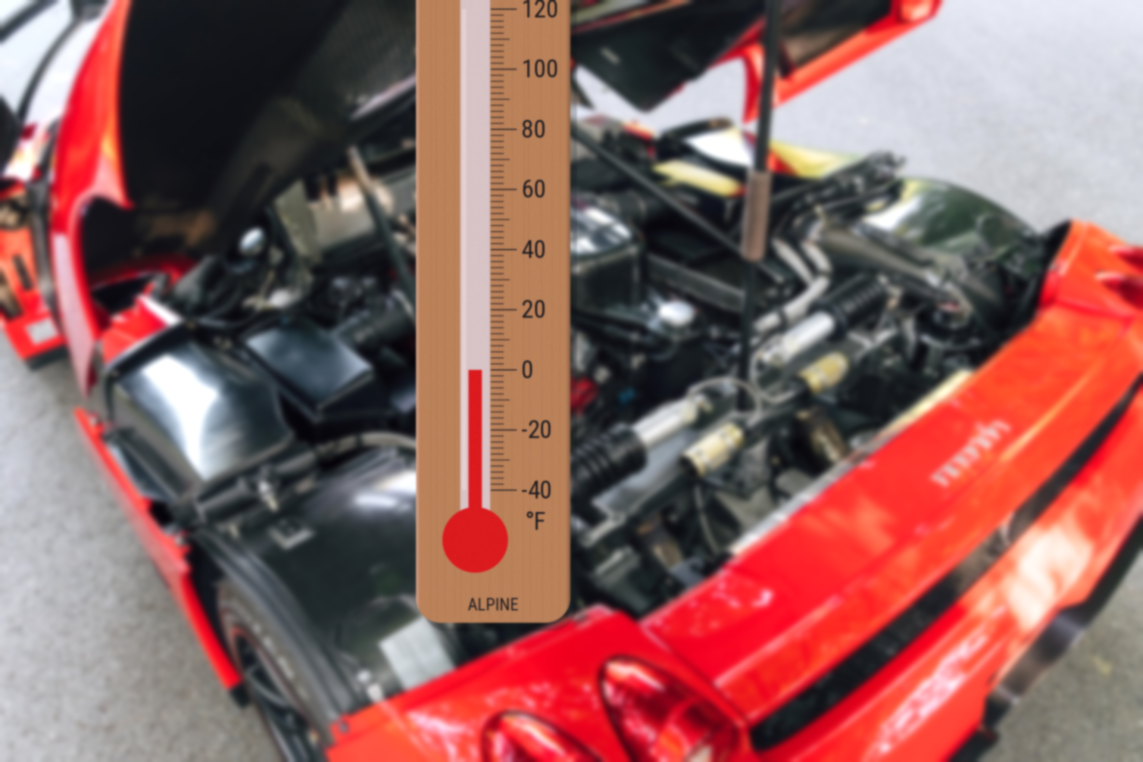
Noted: {"value": 0, "unit": "°F"}
